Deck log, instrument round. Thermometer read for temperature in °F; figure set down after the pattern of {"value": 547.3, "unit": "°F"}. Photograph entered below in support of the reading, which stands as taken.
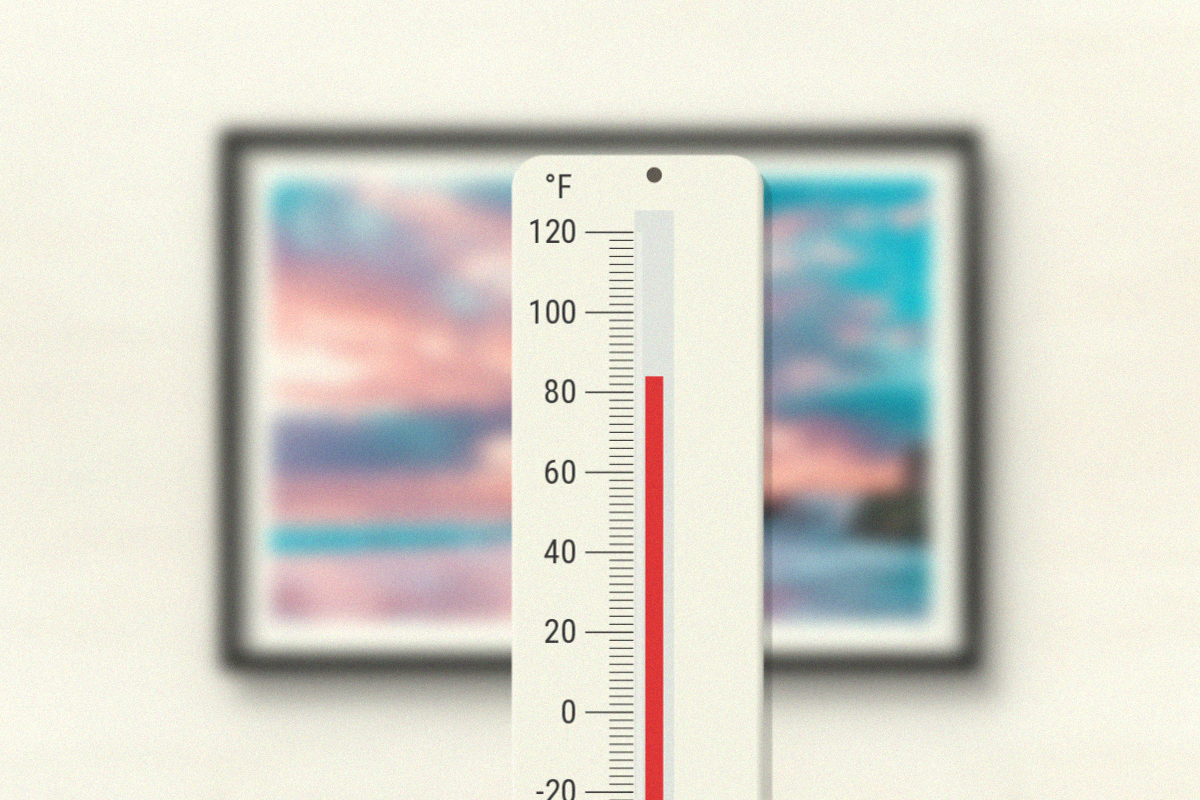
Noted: {"value": 84, "unit": "°F"}
